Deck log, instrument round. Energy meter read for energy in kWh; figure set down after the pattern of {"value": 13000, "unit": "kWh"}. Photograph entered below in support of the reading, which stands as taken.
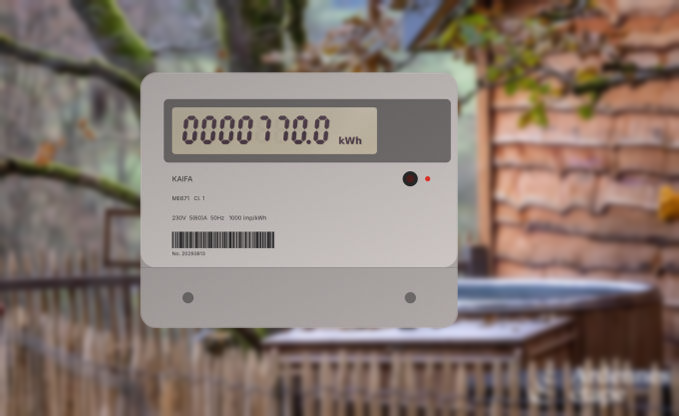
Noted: {"value": 770.0, "unit": "kWh"}
